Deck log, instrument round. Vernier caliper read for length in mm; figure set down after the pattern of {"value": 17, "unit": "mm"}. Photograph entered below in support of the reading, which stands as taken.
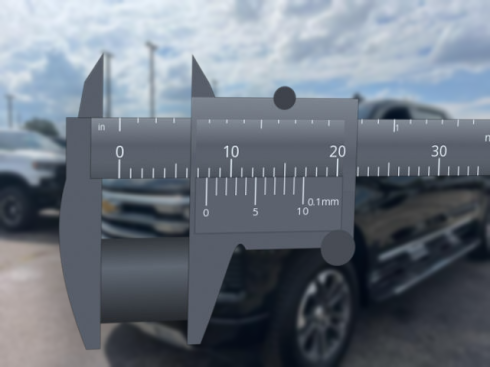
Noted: {"value": 7.8, "unit": "mm"}
